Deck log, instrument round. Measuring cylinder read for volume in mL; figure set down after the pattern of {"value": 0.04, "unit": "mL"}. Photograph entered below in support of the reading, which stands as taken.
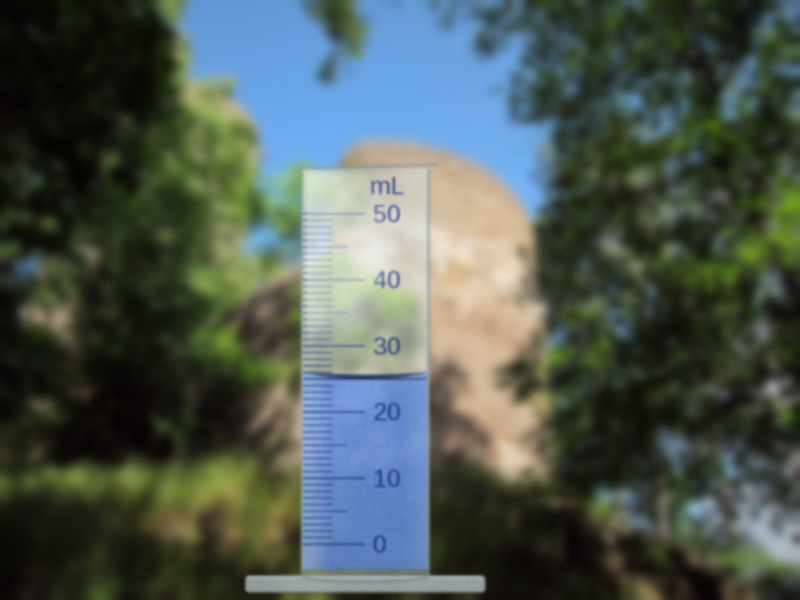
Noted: {"value": 25, "unit": "mL"}
